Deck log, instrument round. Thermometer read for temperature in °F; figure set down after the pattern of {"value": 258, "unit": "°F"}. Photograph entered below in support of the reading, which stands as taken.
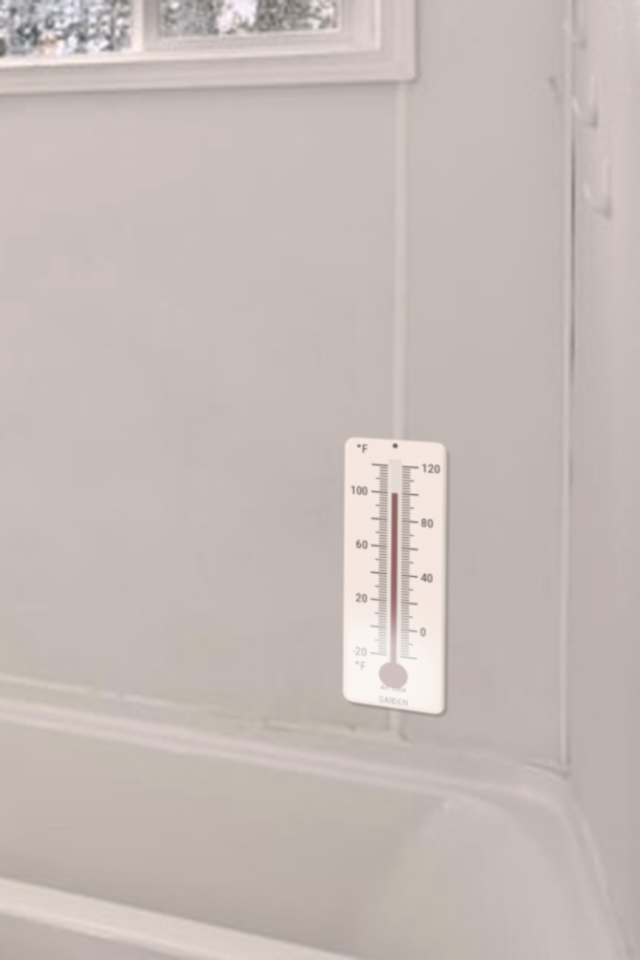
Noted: {"value": 100, "unit": "°F"}
